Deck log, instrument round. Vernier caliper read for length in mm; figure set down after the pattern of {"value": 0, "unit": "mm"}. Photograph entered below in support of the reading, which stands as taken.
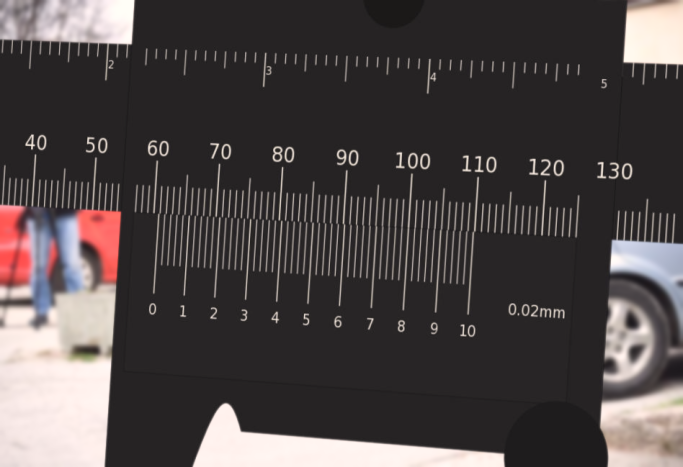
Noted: {"value": 60.8, "unit": "mm"}
